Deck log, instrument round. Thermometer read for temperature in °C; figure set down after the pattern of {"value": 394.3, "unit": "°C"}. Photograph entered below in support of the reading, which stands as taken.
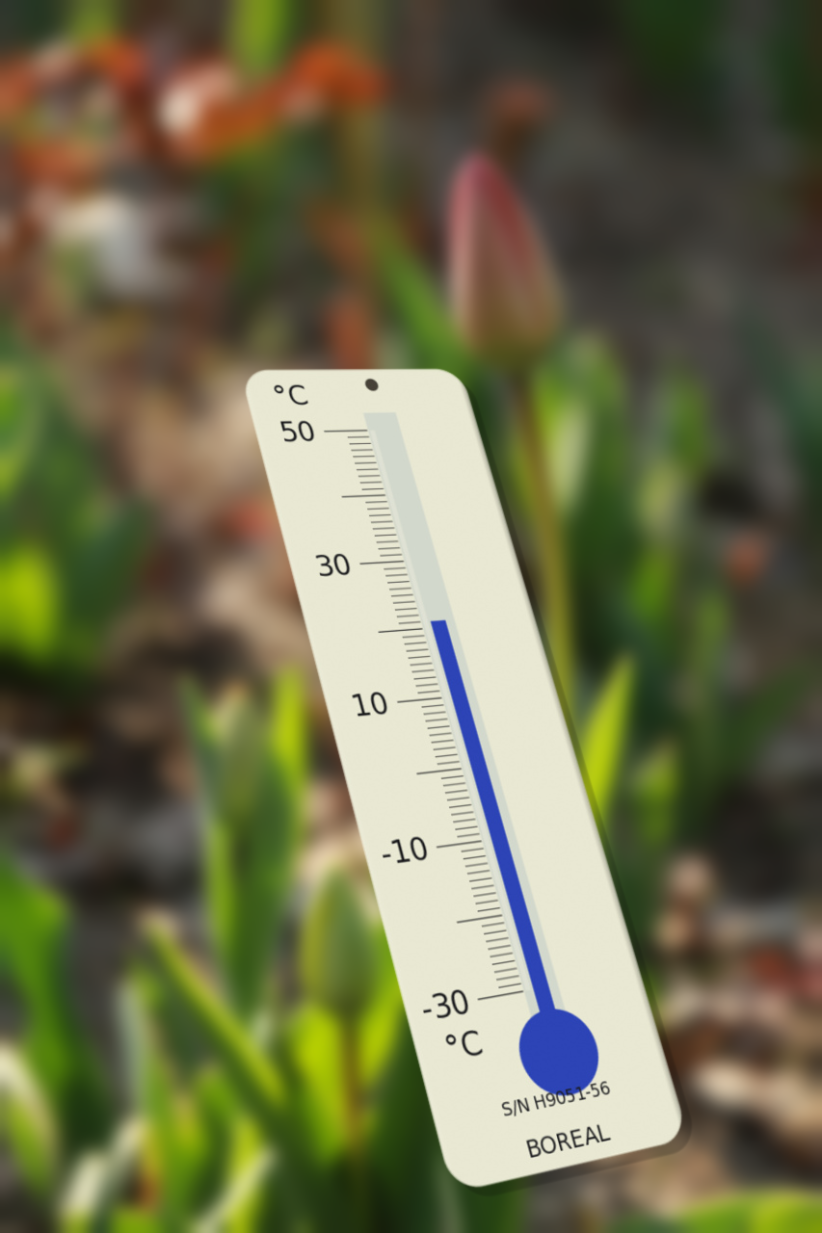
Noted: {"value": 21, "unit": "°C"}
